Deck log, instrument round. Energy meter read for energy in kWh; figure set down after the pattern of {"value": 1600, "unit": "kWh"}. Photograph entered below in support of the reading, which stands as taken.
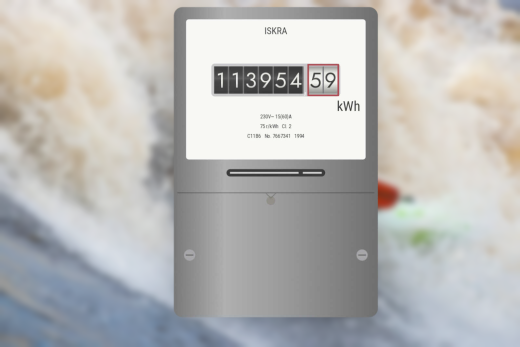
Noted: {"value": 113954.59, "unit": "kWh"}
